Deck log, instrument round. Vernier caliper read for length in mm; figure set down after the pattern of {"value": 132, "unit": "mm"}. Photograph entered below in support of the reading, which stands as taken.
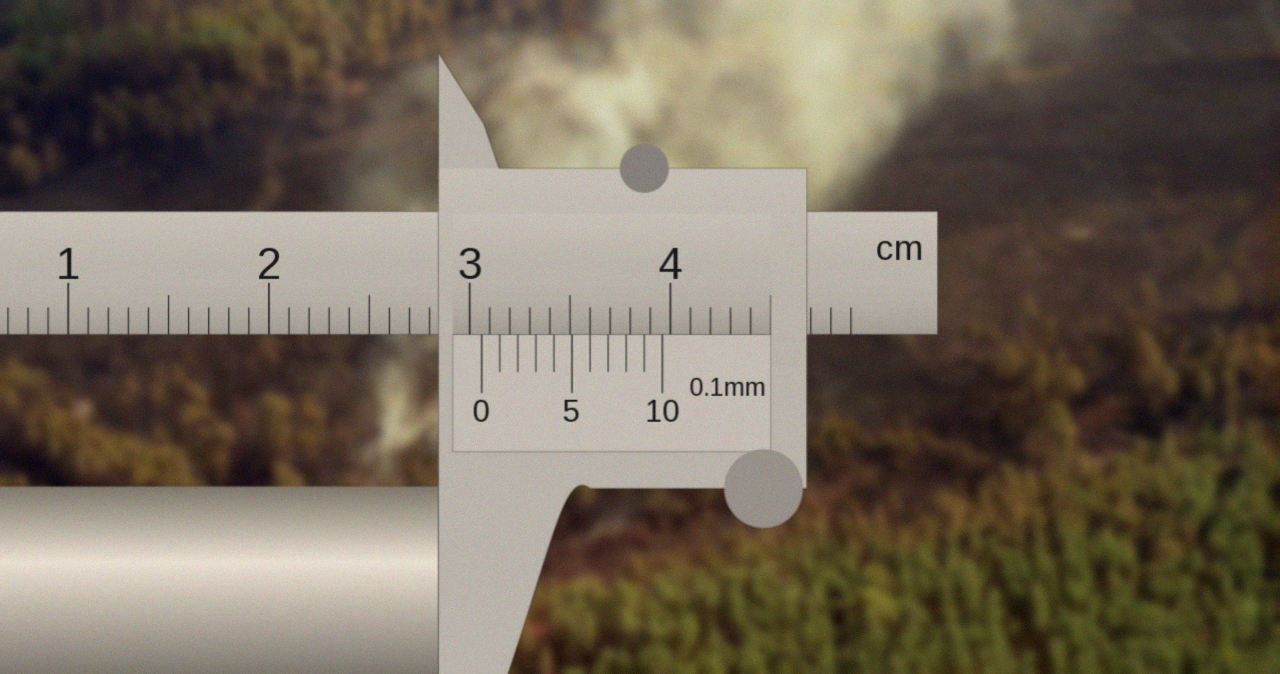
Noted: {"value": 30.6, "unit": "mm"}
